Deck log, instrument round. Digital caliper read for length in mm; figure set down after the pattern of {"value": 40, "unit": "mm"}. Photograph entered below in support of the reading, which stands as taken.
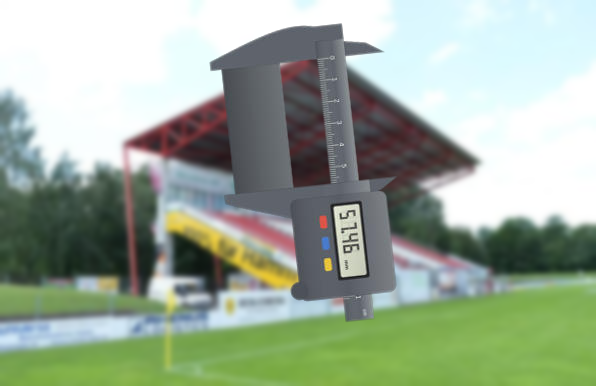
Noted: {"value": 57.46, "unit": "mm"}
